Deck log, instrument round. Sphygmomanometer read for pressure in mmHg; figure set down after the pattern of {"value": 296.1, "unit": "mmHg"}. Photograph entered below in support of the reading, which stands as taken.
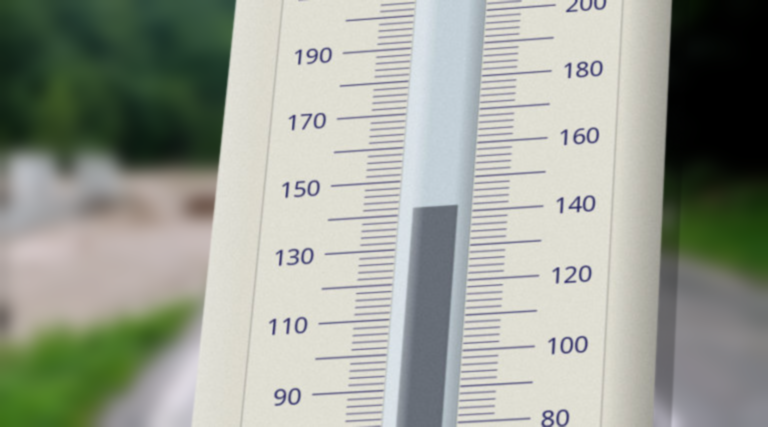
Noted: {"value": 142, "unit": "mmHg"}
